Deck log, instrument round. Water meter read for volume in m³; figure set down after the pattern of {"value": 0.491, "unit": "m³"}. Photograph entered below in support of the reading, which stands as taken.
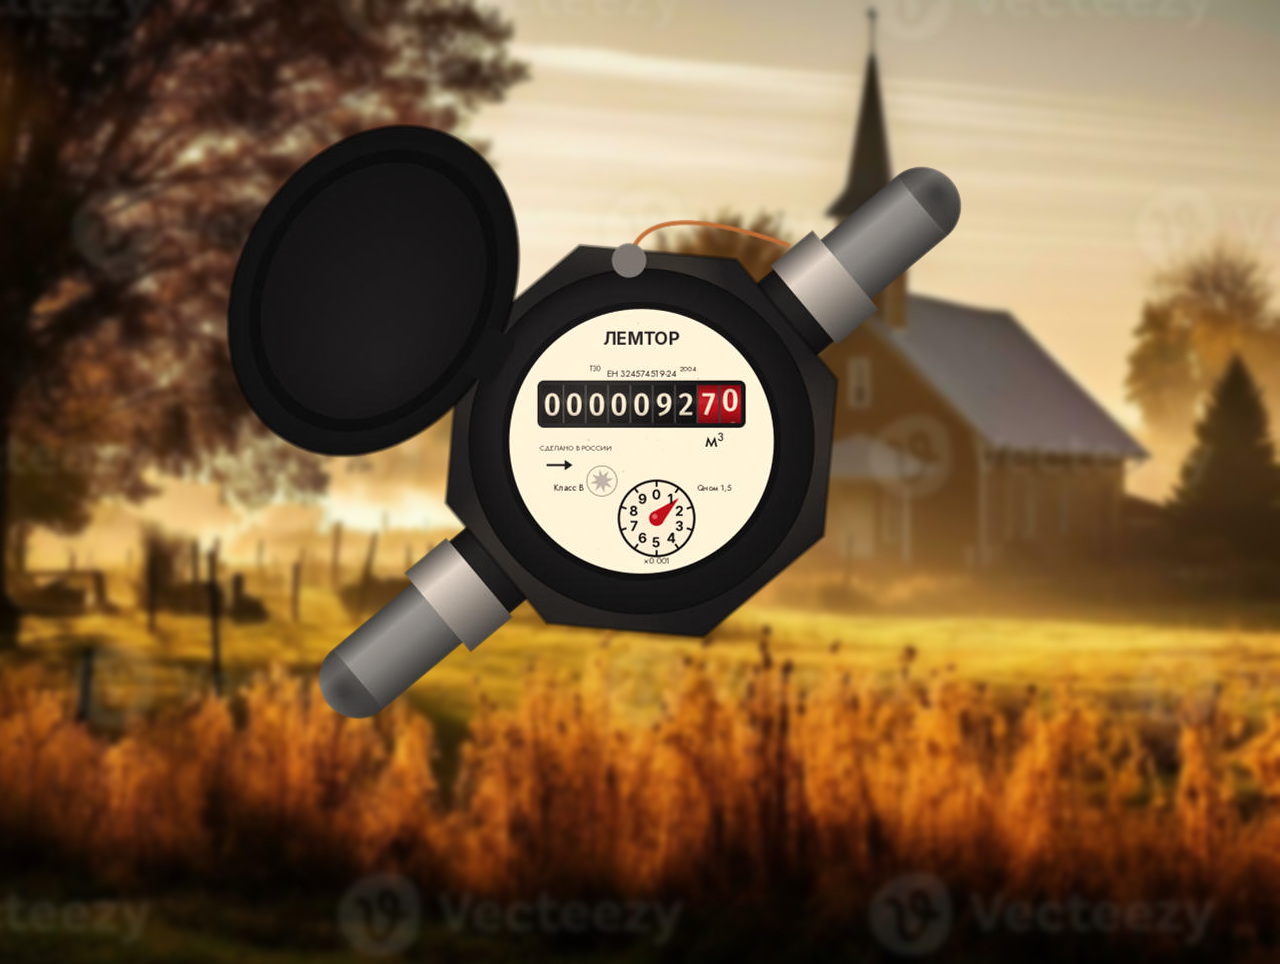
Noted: {"value": 92.701, "unit": "m³"}
